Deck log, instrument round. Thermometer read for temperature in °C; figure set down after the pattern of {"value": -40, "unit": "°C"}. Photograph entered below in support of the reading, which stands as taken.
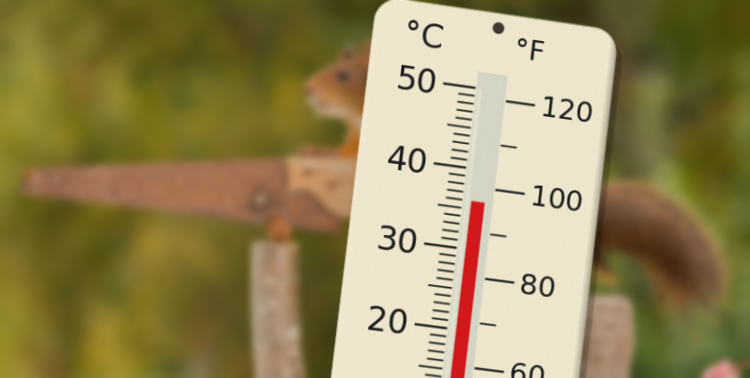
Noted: {"value": 36, "unit": "°C"}
